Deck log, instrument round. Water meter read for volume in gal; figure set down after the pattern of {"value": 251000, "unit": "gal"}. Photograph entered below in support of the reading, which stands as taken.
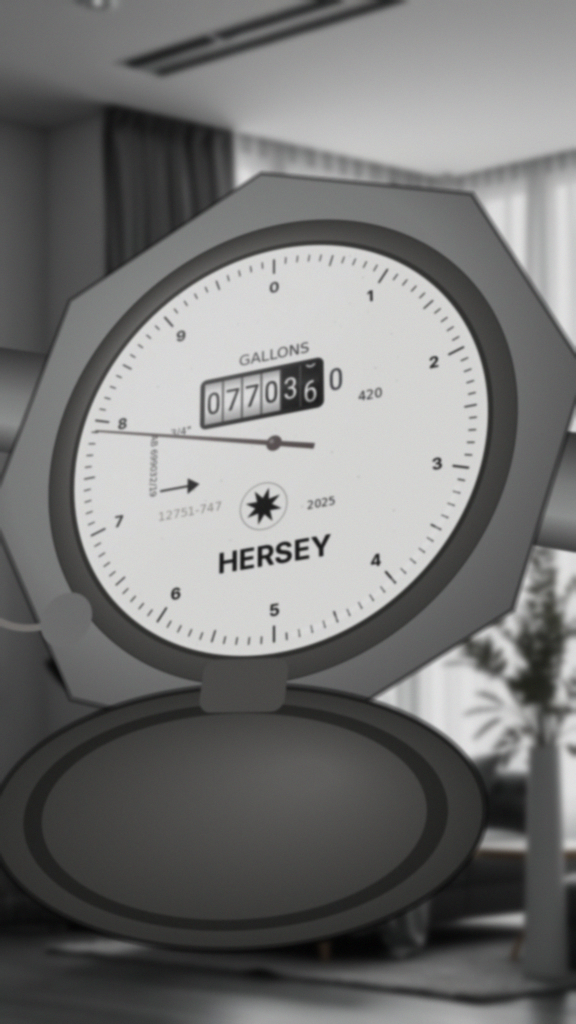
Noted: {"value": 770357.9, "unit": "gal"}
